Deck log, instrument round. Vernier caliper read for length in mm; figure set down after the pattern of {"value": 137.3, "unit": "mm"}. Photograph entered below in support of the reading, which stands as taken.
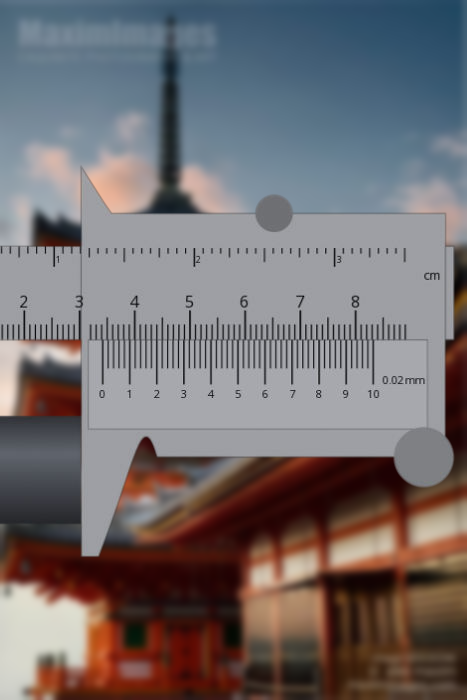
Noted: {"value": 34.2, "unit": "mm"}
